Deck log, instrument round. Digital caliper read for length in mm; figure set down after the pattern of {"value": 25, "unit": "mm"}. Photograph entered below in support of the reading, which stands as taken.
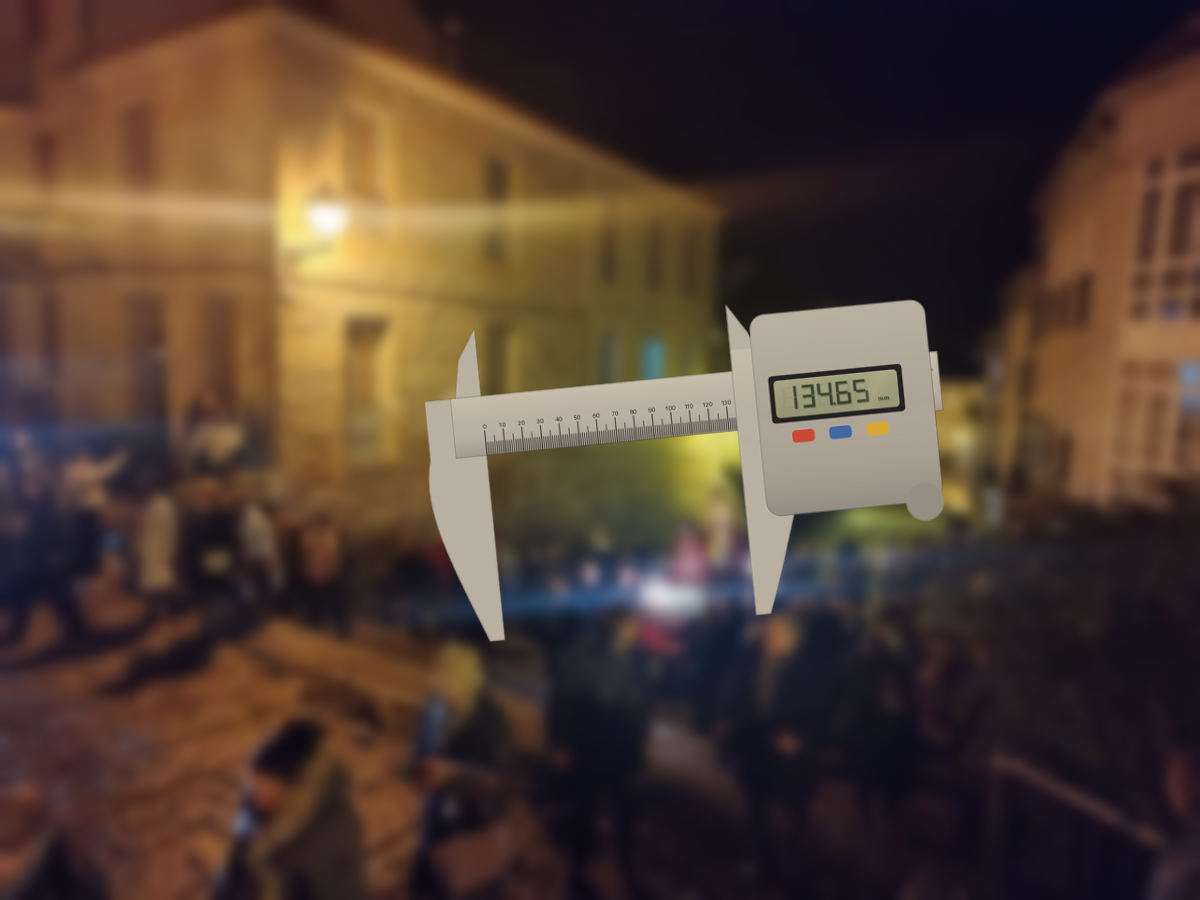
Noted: {"value": 134.65, "unit": "mm"}
